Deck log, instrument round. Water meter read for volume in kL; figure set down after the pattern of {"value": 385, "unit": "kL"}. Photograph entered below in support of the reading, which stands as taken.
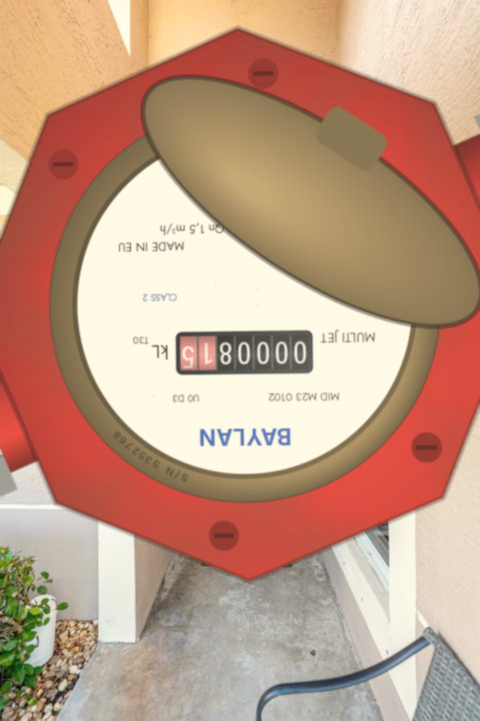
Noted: {"value": 8.15, "unit": "kL"}
